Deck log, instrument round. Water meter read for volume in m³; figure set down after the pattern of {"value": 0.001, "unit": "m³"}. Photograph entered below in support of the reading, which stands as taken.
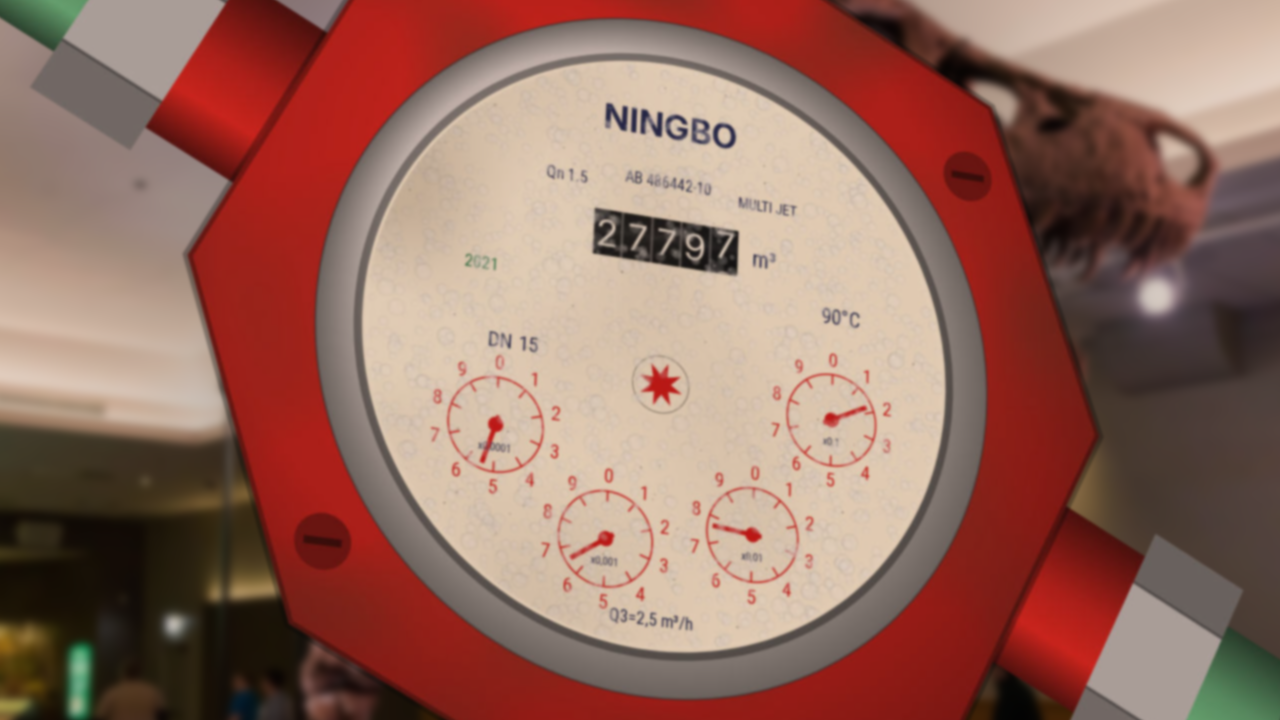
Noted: {"value": 27797.1765, "unit": "m³"}
